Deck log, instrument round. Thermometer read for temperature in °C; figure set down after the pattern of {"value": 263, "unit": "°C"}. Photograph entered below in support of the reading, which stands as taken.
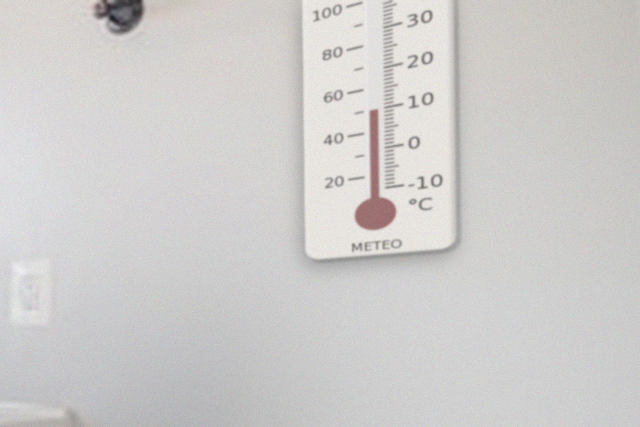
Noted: {"value": 10, "unit": "°C"}
